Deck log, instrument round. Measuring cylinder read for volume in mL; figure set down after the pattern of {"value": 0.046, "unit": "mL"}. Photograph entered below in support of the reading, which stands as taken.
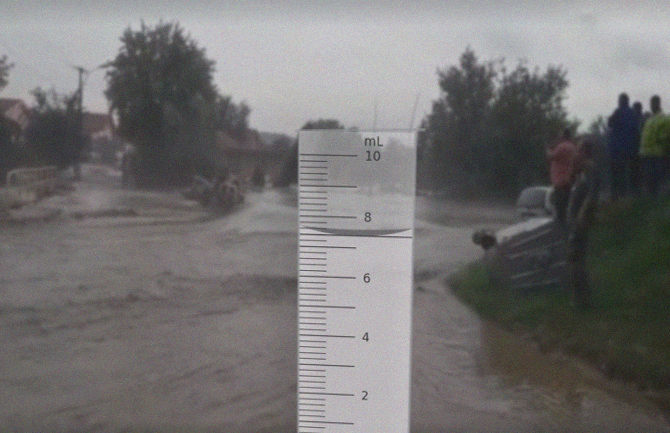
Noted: {"value": 7.4, "unit": "mL"}
